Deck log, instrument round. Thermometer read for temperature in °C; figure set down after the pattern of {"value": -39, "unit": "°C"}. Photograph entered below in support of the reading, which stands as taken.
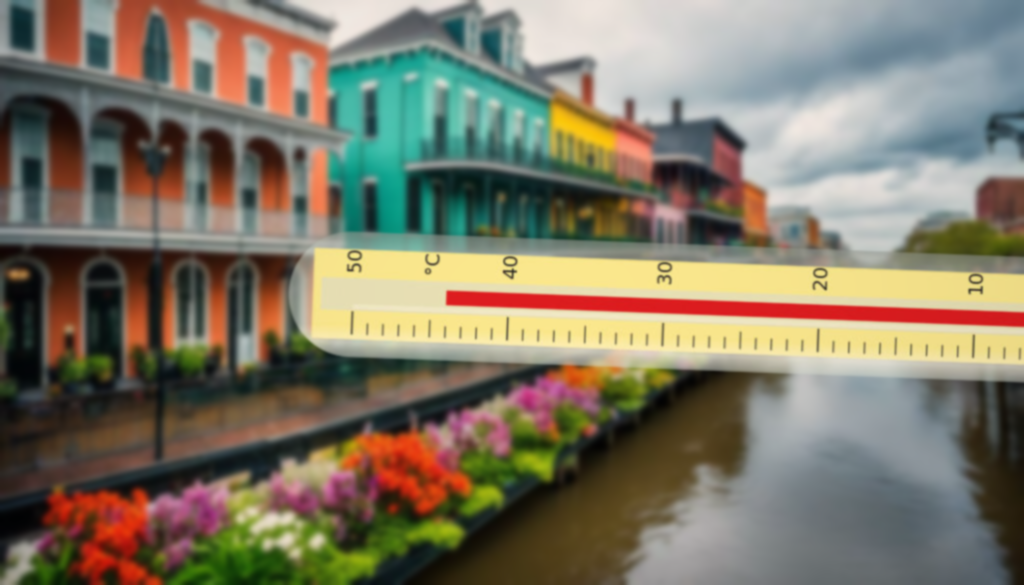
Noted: {"value": 44, "unit": "°C"}
